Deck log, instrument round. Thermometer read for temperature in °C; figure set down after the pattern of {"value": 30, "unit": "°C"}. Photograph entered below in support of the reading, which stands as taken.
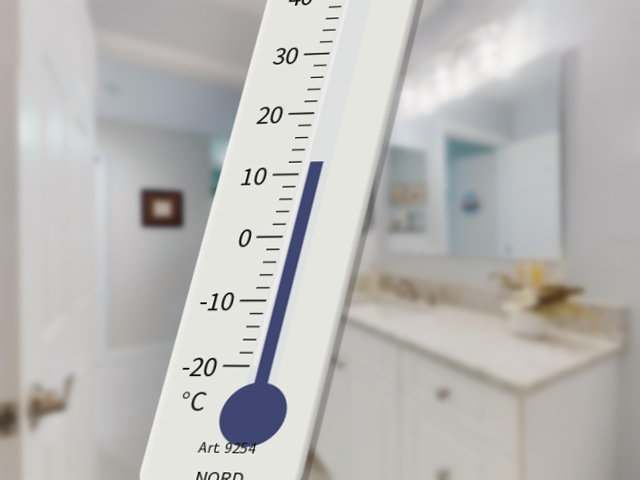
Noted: {"value": 12, "unit": "°C"}
